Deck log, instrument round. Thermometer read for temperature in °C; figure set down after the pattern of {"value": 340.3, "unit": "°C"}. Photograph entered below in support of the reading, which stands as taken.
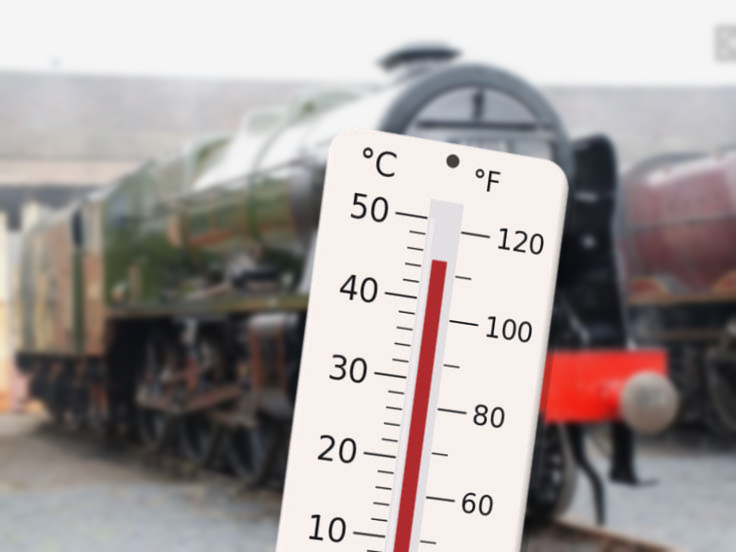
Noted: {"value": 45, "unit": "°C"}
